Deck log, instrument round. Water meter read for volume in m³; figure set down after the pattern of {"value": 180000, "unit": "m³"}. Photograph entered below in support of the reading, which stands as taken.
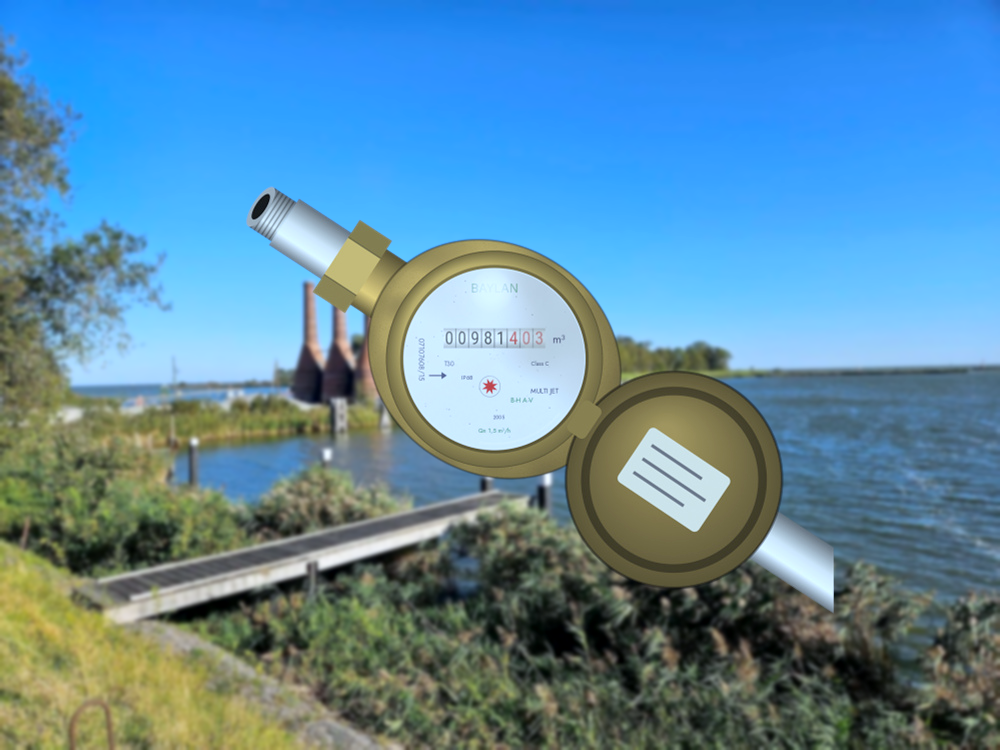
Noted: {"value": 981.403, "unit": "m³"}
